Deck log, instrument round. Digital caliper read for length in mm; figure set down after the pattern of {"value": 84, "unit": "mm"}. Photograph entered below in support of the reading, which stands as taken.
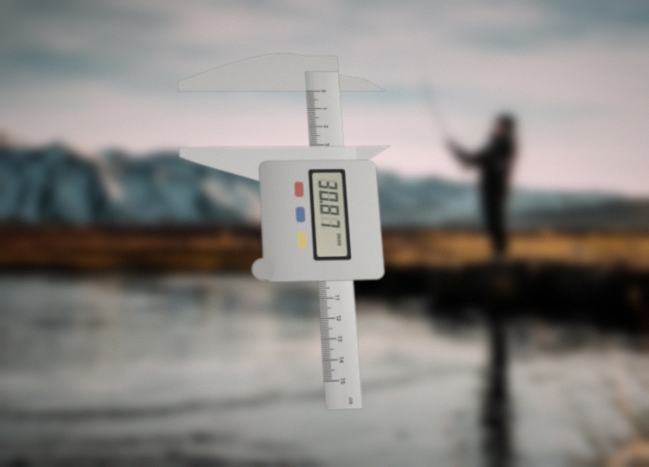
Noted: {"value": 30.87, "unit": "mm"}
